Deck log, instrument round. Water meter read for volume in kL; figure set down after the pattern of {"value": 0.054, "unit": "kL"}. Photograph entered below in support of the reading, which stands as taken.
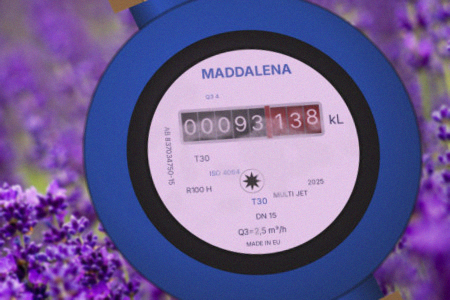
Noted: {"value": 93.138, "unit": "kL"}
